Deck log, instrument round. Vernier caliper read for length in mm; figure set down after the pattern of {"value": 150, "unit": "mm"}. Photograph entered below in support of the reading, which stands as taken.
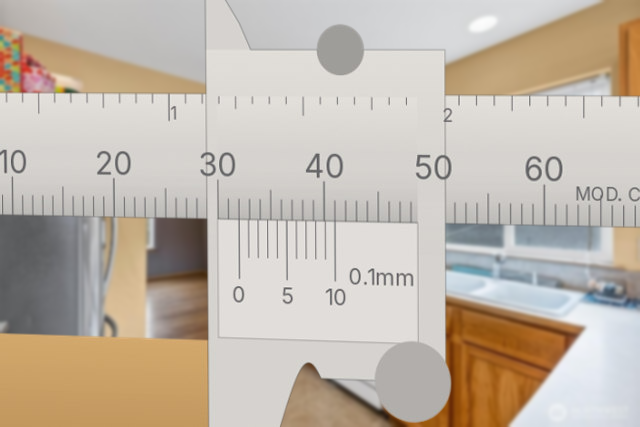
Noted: {"value": 32.0, "unit": "mm"}
